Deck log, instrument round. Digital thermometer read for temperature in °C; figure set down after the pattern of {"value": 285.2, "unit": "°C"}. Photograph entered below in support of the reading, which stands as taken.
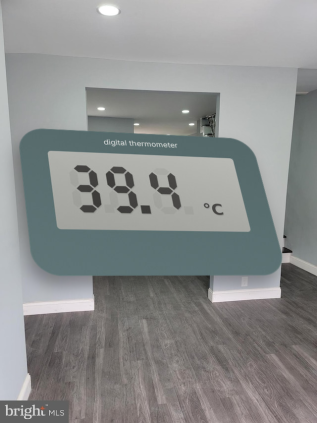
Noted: {"value": 39.4, "unit": "°C"}
